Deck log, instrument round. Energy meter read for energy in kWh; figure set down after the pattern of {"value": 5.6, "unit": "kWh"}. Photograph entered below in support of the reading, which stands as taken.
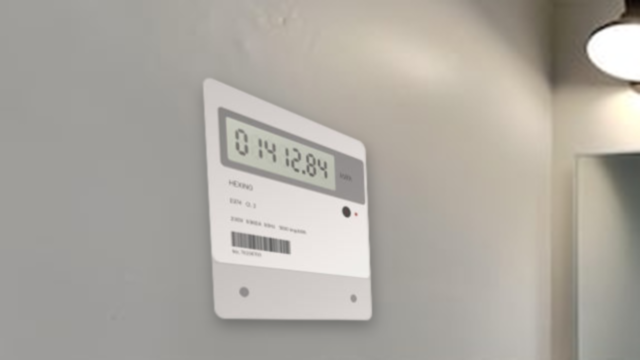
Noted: {"value": 1412.84, "unit": "kWh"}
